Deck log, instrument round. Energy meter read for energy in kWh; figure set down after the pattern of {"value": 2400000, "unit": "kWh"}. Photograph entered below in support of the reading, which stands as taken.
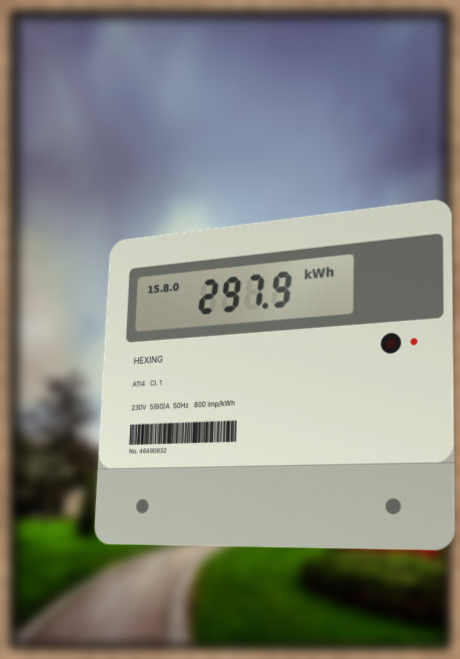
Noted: {"value": 297.9, "unit": "kWh"}
